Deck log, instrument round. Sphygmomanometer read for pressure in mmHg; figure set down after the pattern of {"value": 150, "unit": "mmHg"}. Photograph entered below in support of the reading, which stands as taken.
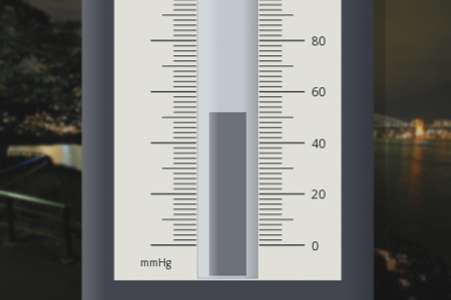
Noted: {"value": 52, "unit": "mmHg"}
